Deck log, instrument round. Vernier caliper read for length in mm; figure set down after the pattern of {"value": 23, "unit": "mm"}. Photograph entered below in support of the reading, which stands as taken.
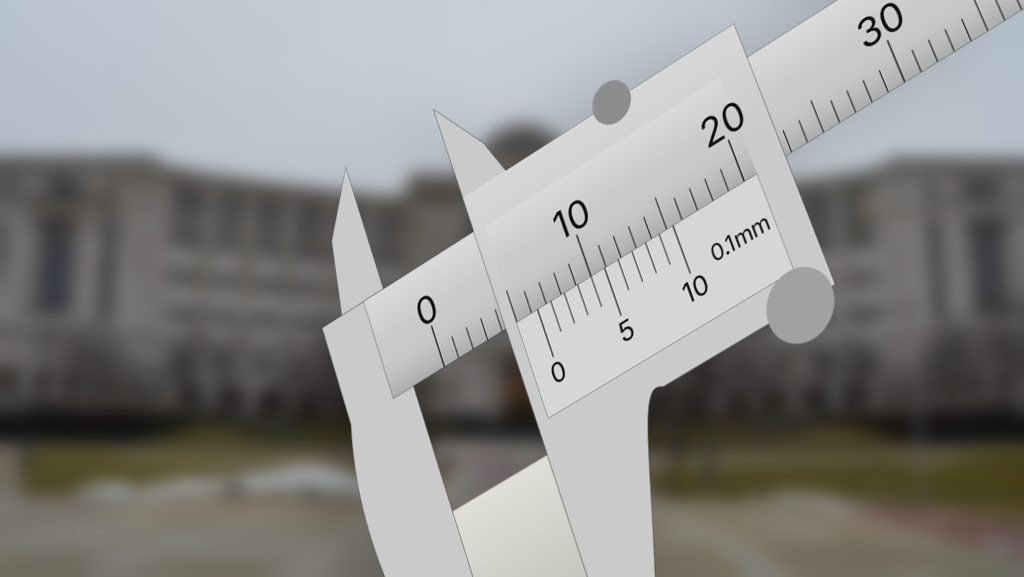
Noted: {"value": 6.4, "unit": "mm"}
